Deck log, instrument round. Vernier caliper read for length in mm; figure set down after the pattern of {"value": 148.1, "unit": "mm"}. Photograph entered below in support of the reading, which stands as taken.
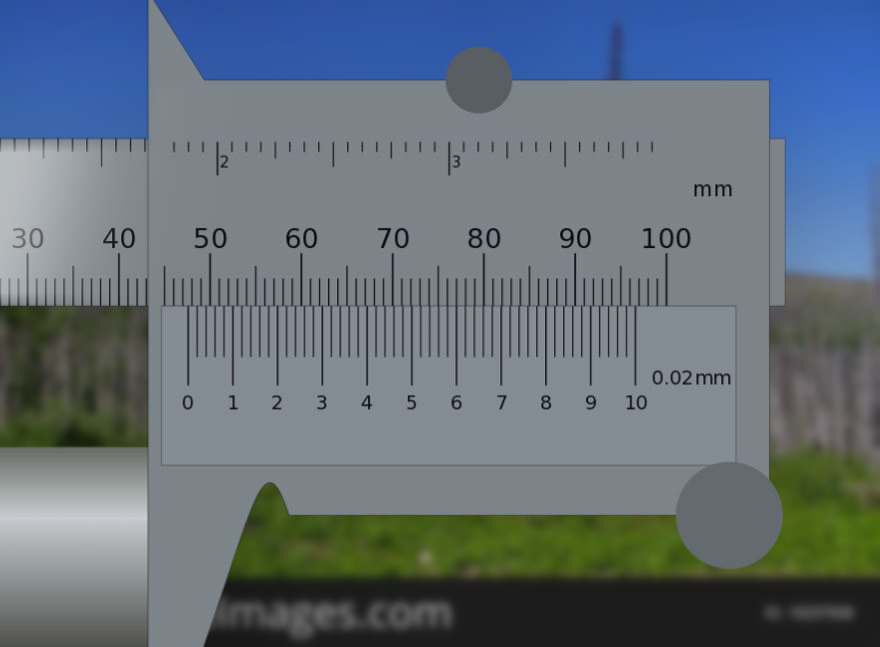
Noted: {"value": 47.6, "unit": "mm"}
